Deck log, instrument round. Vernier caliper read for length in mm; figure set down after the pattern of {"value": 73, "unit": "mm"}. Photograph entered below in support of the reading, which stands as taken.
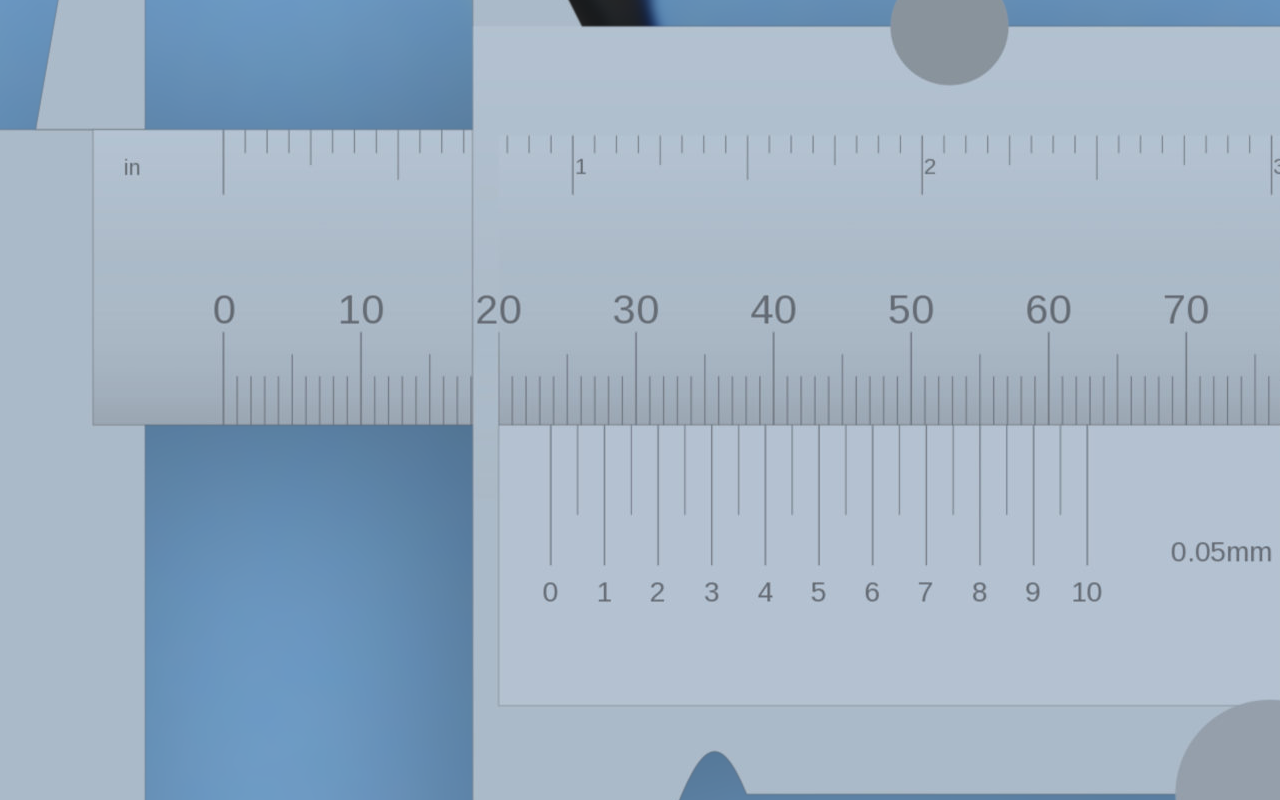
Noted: {"value": 23.8, "unit": "mm"}
